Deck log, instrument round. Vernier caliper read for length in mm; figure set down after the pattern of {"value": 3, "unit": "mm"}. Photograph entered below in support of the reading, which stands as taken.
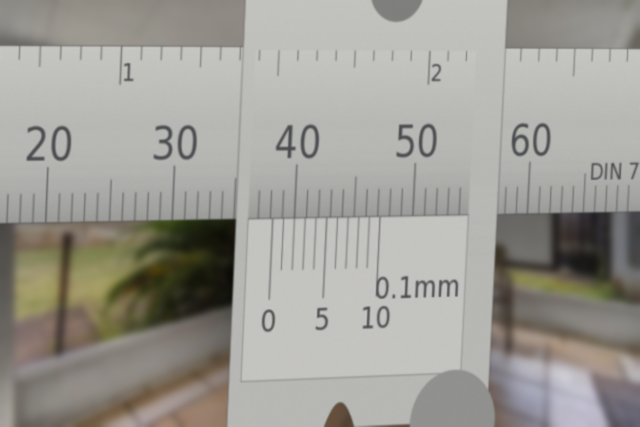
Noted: {"value": 38.2, "unit": "mm"}
